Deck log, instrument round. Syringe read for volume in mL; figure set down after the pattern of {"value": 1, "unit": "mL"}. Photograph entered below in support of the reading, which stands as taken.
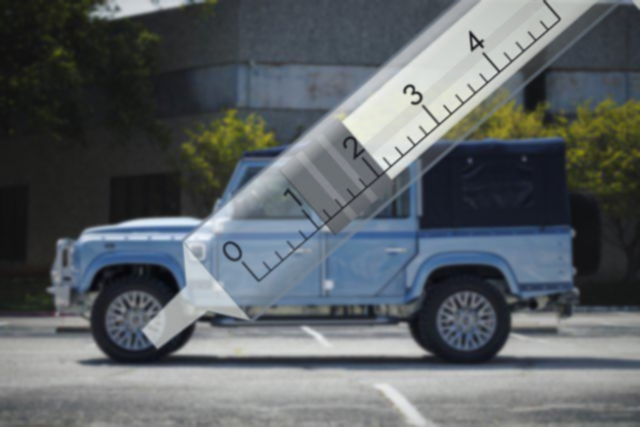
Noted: {"value": 1.1, "unit": "mL"}
